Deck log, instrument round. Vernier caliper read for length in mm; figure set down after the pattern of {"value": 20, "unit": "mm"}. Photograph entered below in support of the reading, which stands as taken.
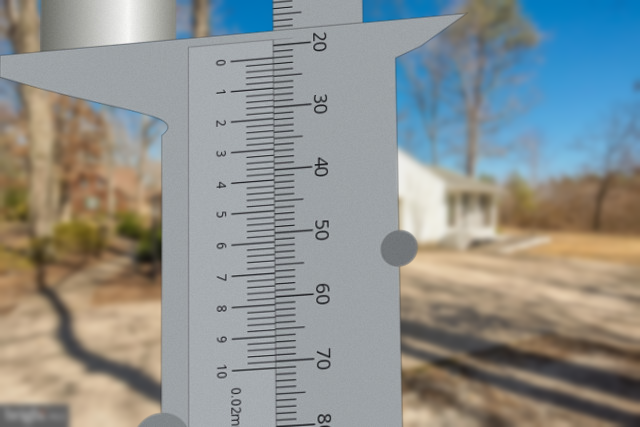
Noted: {"value": 22.0, "unit": "mm"}
